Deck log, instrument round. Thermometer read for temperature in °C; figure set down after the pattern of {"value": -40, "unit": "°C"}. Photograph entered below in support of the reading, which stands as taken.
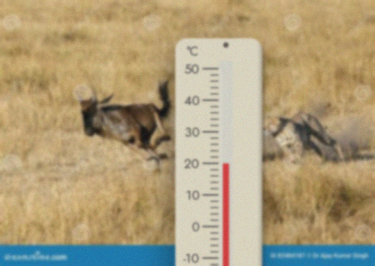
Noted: {"value": 20, "unit": "°C"}
